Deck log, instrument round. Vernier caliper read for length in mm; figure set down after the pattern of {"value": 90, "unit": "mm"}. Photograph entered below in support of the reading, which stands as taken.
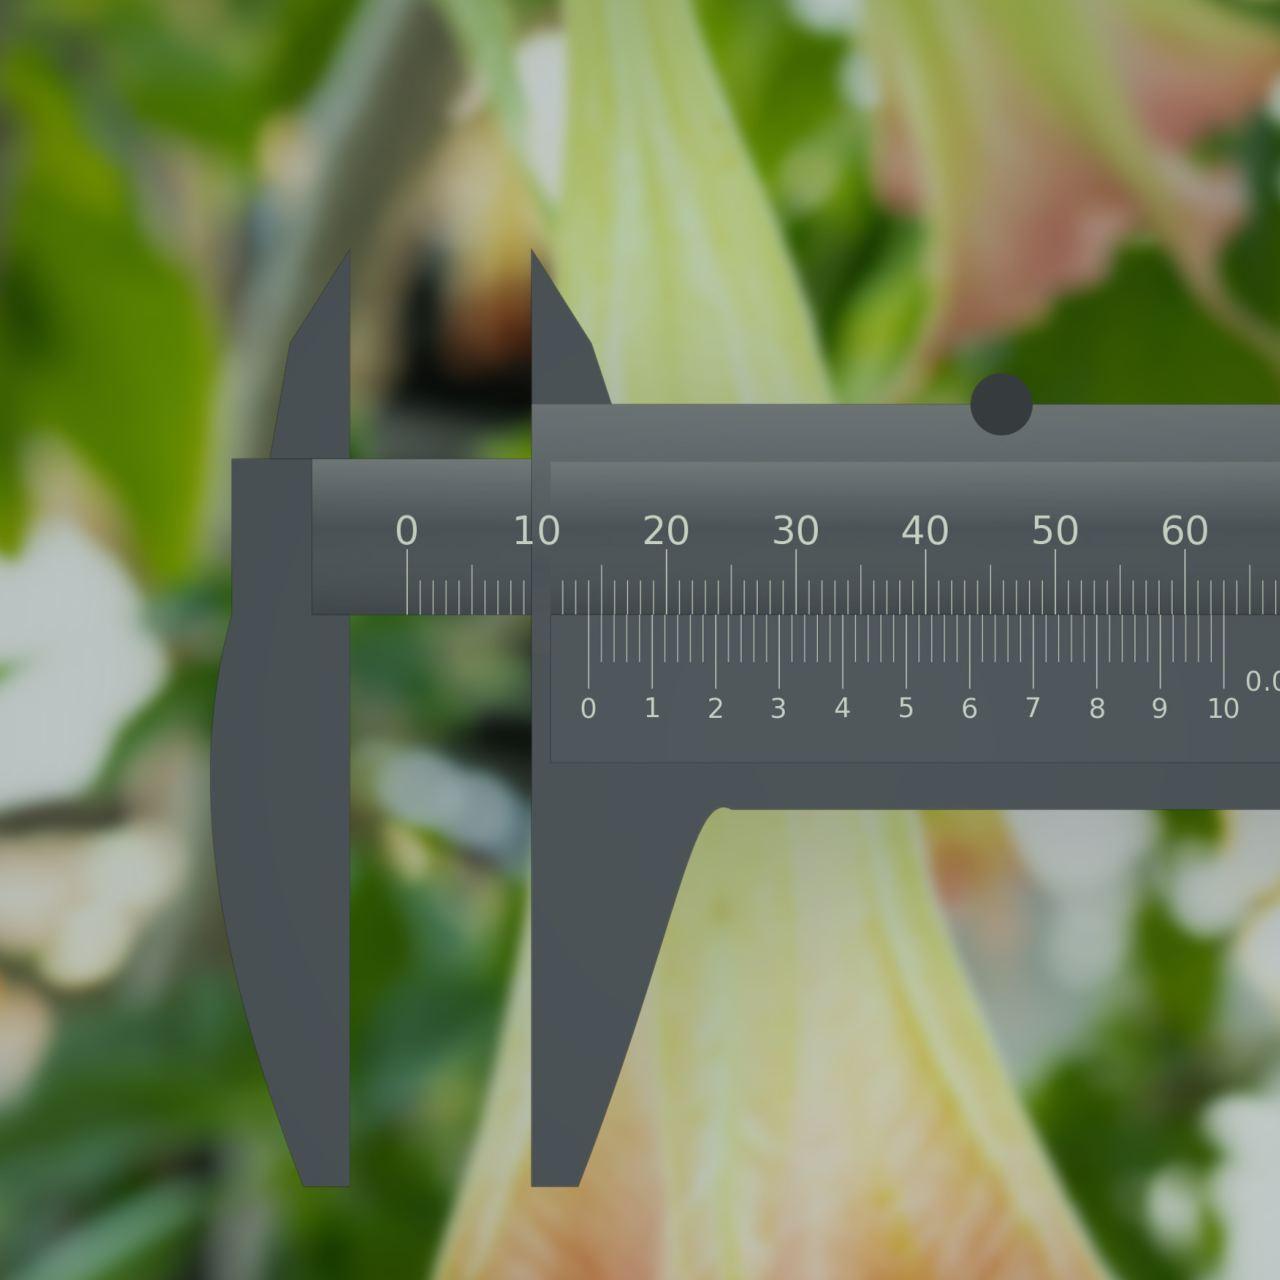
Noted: {"value": 14.0, "unit": "mm"}
